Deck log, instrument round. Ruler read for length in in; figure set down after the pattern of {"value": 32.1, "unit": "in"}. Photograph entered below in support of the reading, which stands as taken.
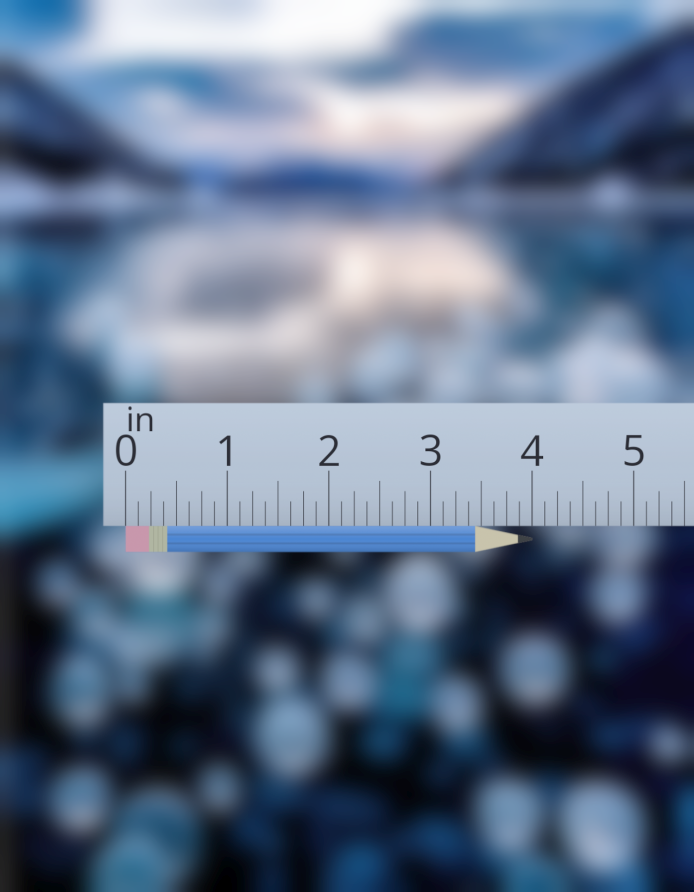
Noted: {"value": 4, "unit": "in"}
